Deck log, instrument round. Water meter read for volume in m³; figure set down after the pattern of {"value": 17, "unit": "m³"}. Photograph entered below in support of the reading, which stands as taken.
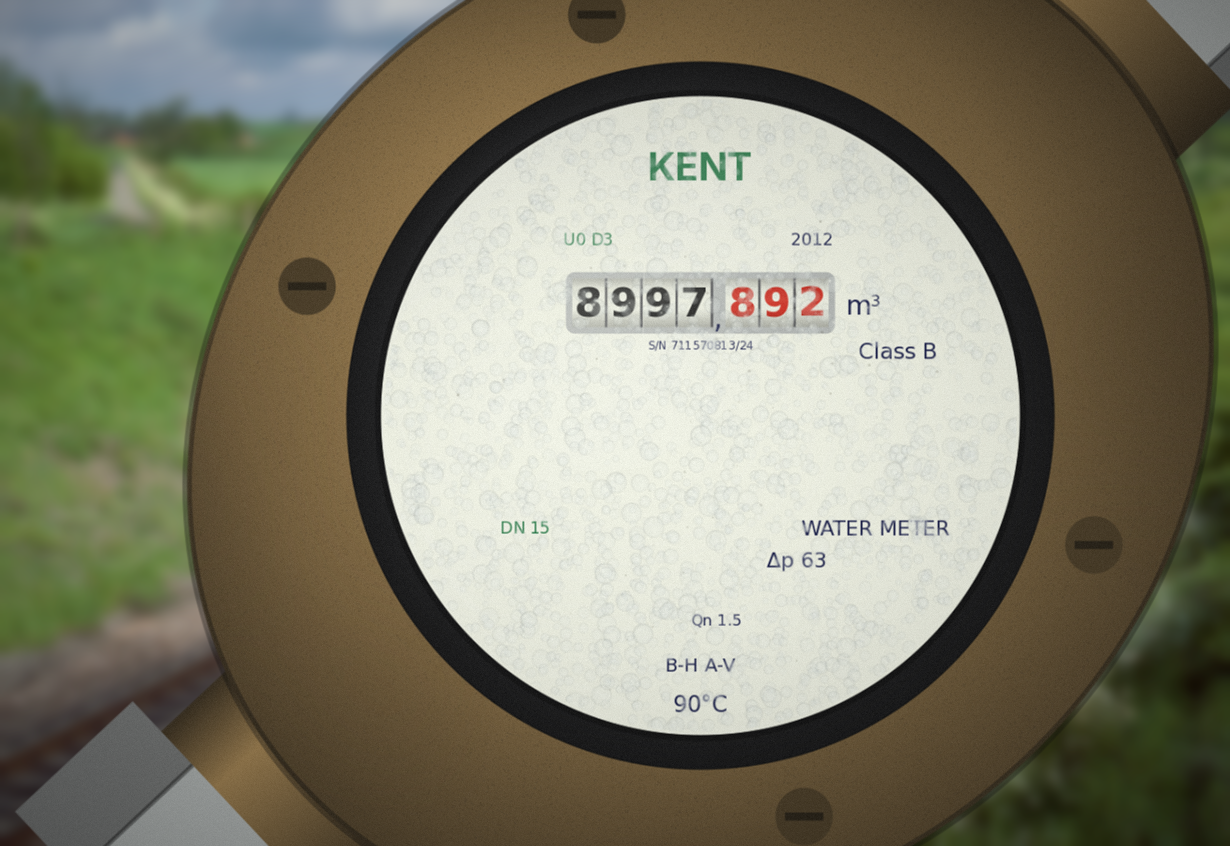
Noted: {"value": 8997.892, "unit": "m³"}
